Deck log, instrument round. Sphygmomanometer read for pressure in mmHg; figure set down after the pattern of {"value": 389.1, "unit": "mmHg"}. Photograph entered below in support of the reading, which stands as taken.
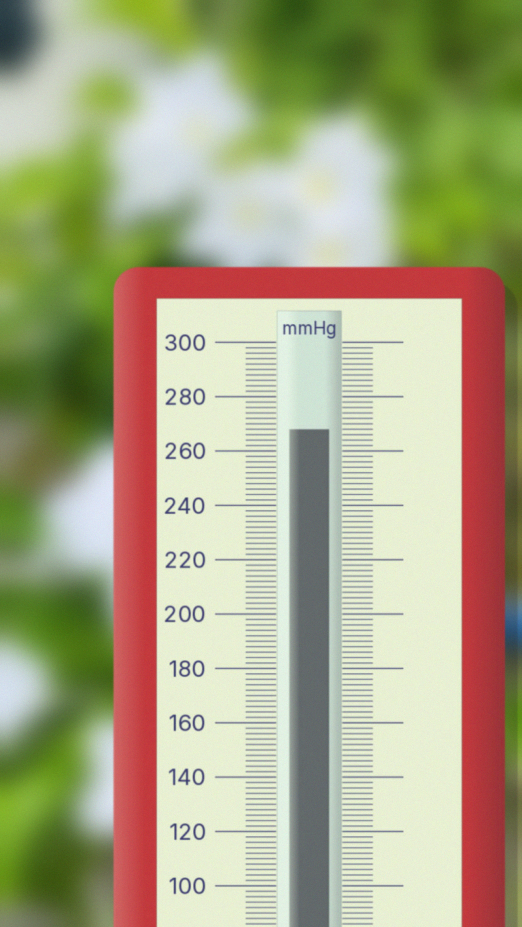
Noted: {"value": 268, "unit": "mmHg"}
